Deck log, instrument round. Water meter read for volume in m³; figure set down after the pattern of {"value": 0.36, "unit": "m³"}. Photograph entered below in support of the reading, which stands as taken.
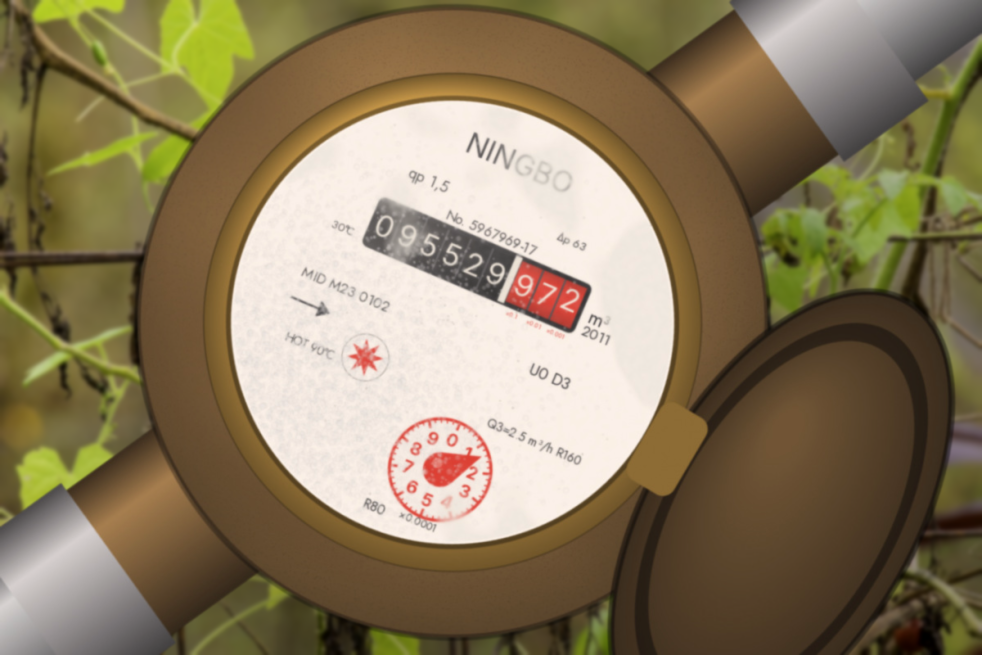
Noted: {"value": 95529.9721, "unit": "m³"}
